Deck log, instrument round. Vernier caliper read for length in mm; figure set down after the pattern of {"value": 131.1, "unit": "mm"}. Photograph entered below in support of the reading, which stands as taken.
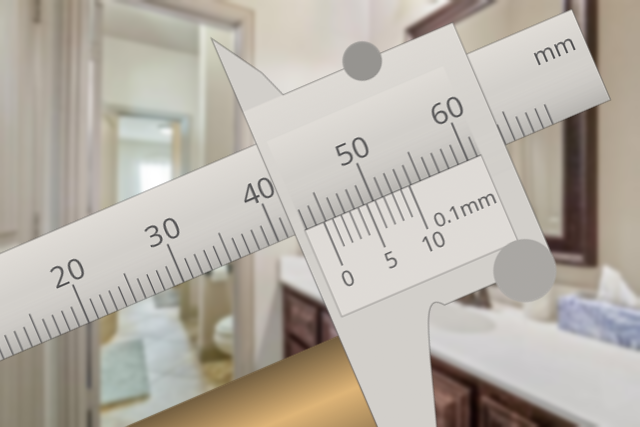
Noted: {"value": 44.8, "unit": "mm"}
